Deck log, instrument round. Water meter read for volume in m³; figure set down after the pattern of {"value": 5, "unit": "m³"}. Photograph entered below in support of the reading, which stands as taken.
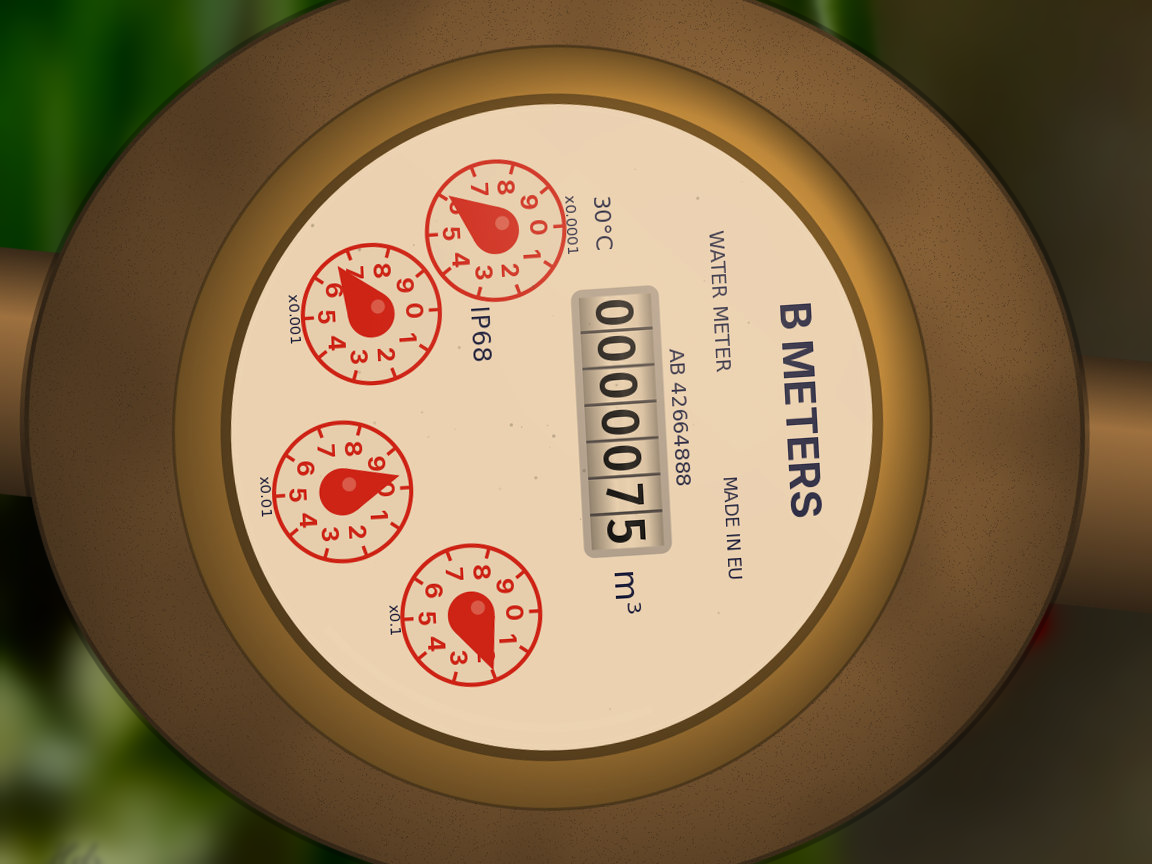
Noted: {"value": 75.1966, "unit": "m³"}
